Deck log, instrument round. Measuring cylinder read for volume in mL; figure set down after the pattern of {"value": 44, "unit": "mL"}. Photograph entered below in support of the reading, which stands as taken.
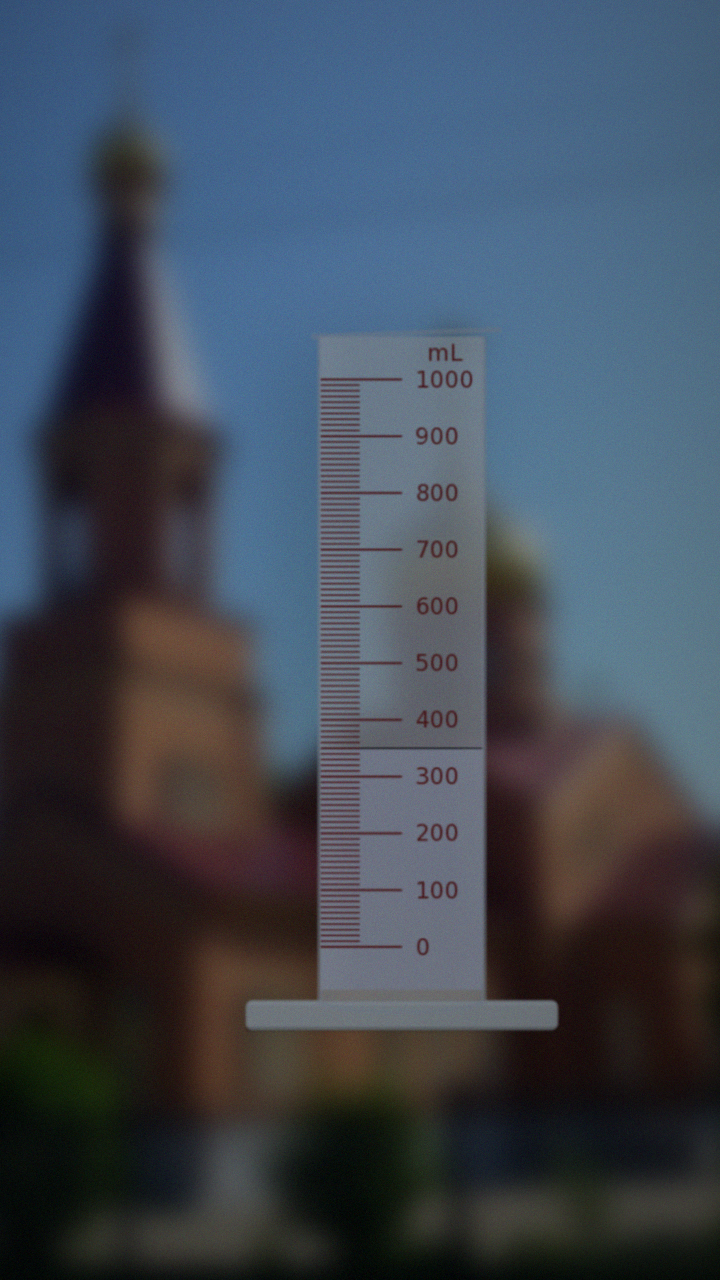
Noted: {"value": 350, "unit": "mL"}
